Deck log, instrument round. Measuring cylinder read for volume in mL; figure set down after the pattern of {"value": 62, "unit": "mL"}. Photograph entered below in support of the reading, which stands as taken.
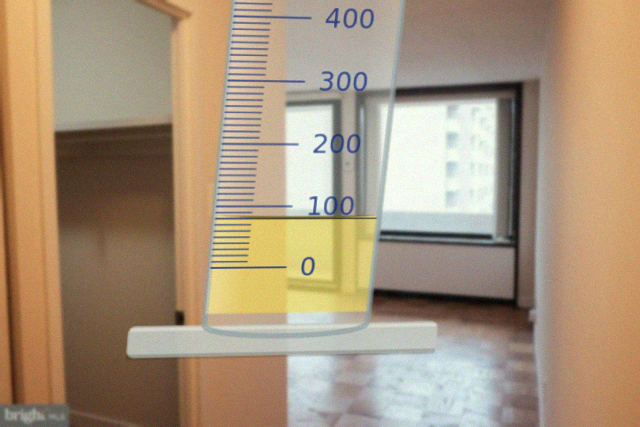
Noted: {"value": 80, "unit": "mL"}
